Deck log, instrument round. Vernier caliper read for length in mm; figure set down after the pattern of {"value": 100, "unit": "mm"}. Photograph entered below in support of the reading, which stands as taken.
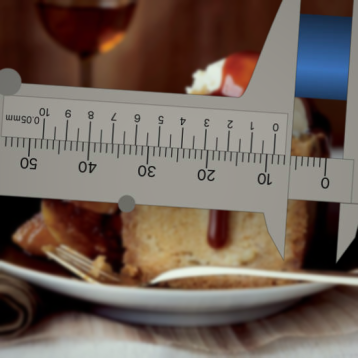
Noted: {"value": 8.8, "unit": "mm"}
